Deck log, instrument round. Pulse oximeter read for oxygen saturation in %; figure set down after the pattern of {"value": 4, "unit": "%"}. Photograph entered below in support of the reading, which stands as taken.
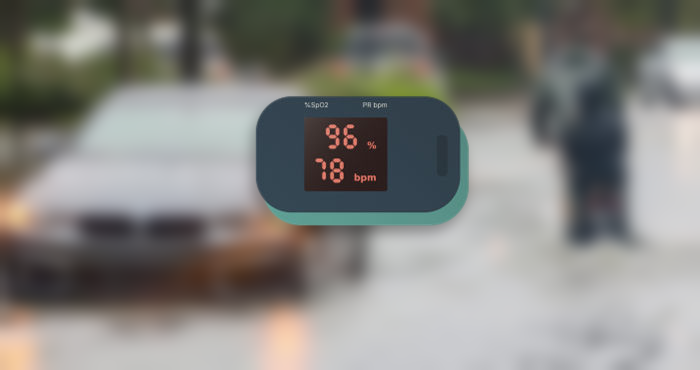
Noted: {"value": 96, "unit": "%"}
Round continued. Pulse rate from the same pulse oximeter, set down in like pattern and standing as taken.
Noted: {"value": 78, "unit": "bpm"}
